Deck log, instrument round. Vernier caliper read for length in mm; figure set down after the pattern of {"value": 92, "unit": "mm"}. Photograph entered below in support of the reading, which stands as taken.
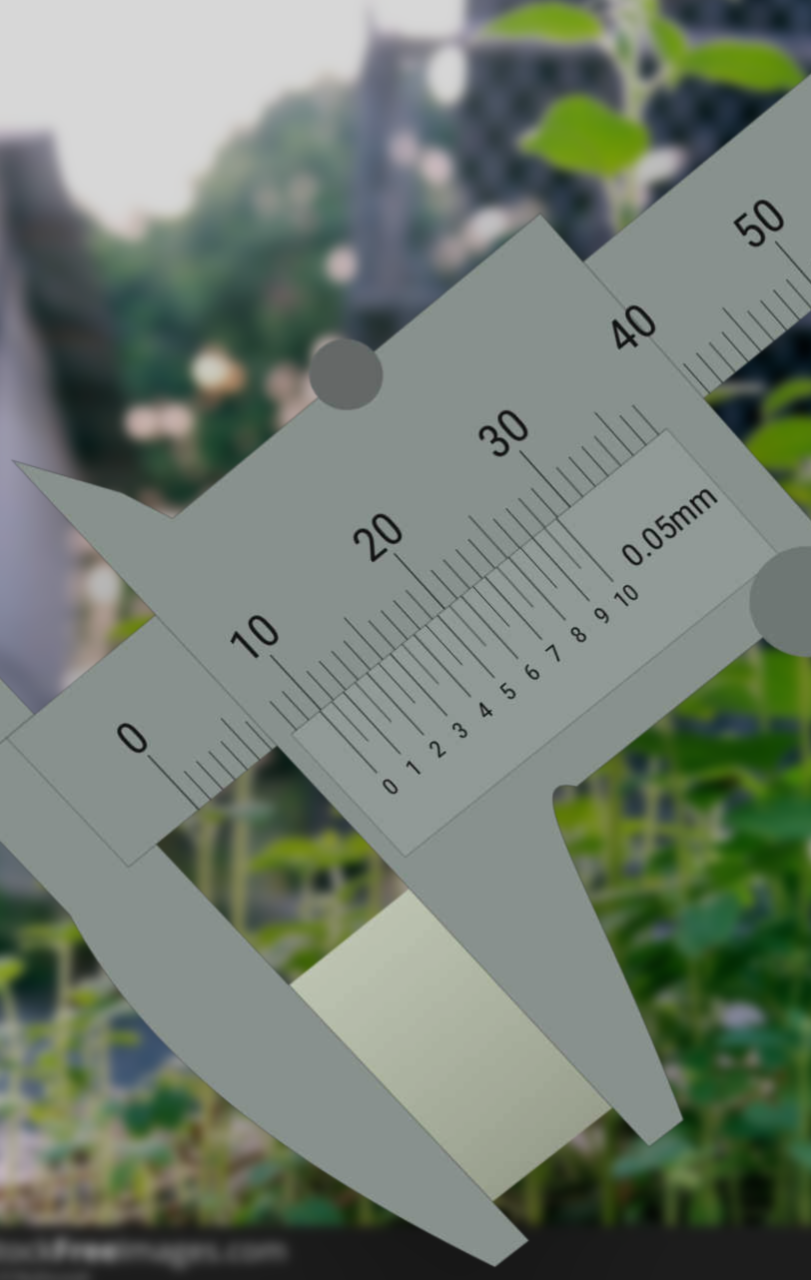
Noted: {"value": 9.9, "unit": "mm"}
